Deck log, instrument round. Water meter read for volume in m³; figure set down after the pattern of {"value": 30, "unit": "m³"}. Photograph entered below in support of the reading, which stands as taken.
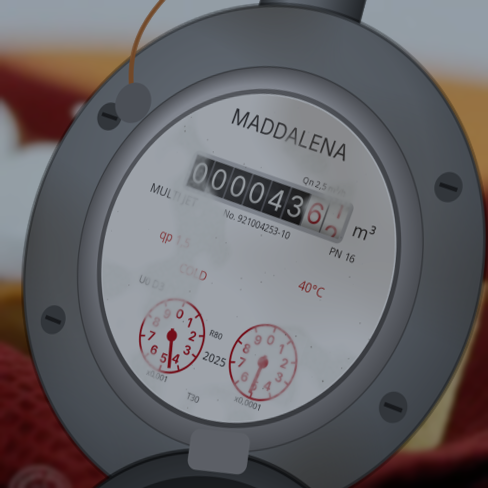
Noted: {"value": 43.6145, "unit": "m³"}
